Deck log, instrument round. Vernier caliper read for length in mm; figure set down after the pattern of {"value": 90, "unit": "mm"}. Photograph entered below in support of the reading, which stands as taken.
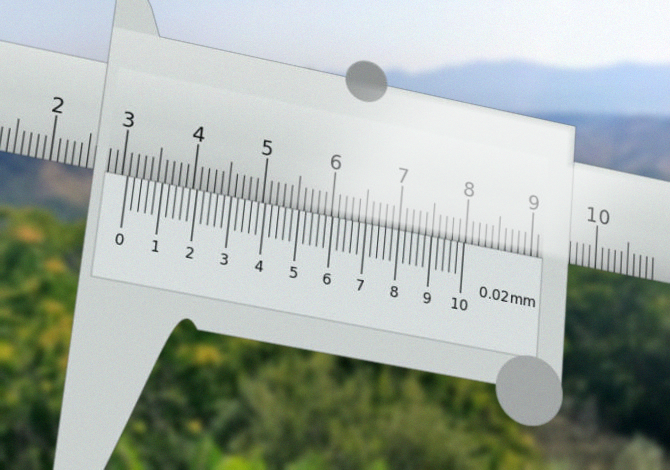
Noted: {"value": 30.8, "unit": "mm"}
